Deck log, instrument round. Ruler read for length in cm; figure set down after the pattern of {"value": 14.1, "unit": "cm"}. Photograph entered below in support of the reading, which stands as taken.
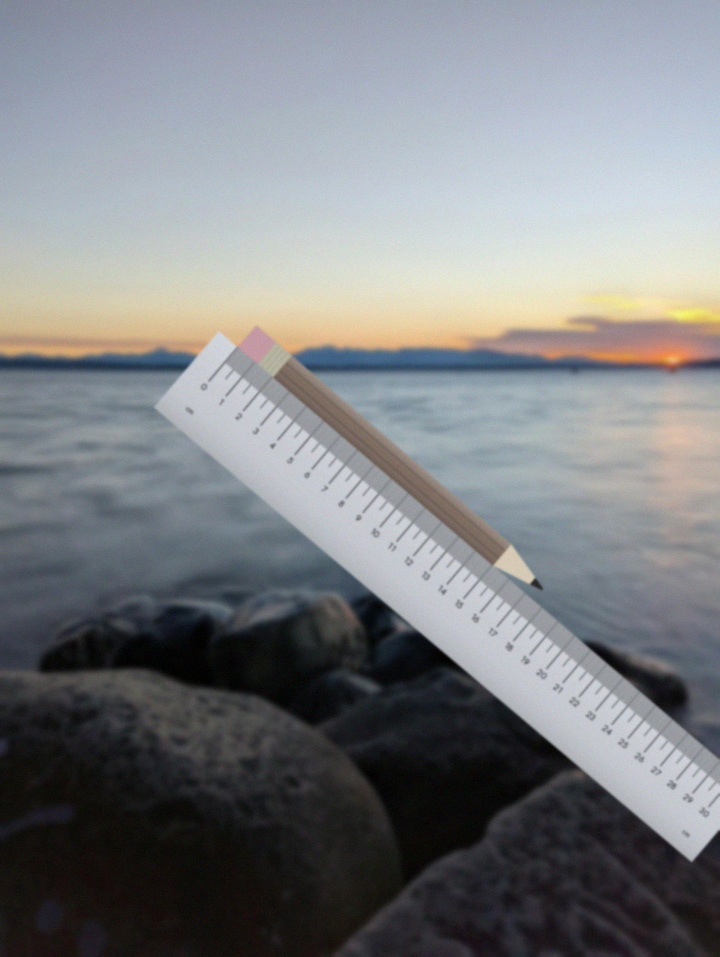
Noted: {"value": 17.5, "unit": "cm"}
